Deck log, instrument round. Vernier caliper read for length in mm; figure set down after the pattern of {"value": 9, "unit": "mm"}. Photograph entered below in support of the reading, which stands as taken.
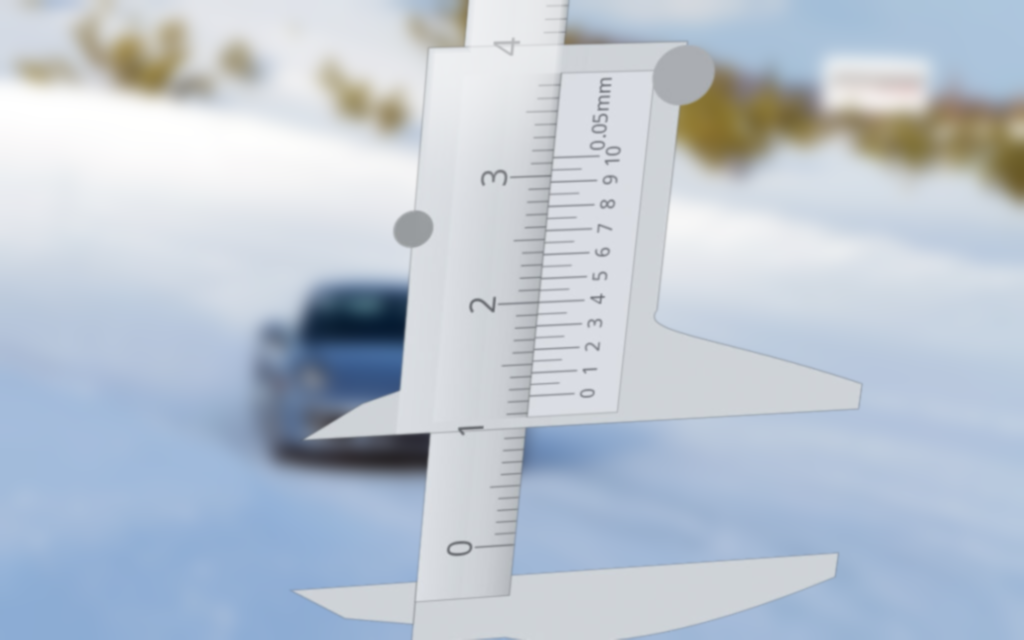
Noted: {"value": 12.4, "unit": "mm"}
